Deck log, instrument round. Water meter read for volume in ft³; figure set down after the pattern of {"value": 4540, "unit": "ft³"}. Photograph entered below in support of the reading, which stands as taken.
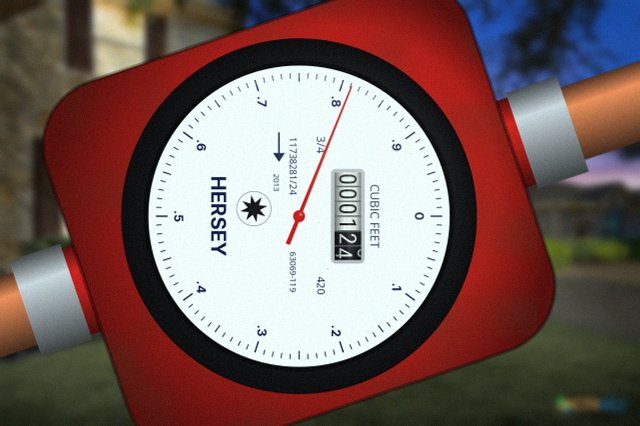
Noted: {"value": 123.81, "unit": "ft³"}
